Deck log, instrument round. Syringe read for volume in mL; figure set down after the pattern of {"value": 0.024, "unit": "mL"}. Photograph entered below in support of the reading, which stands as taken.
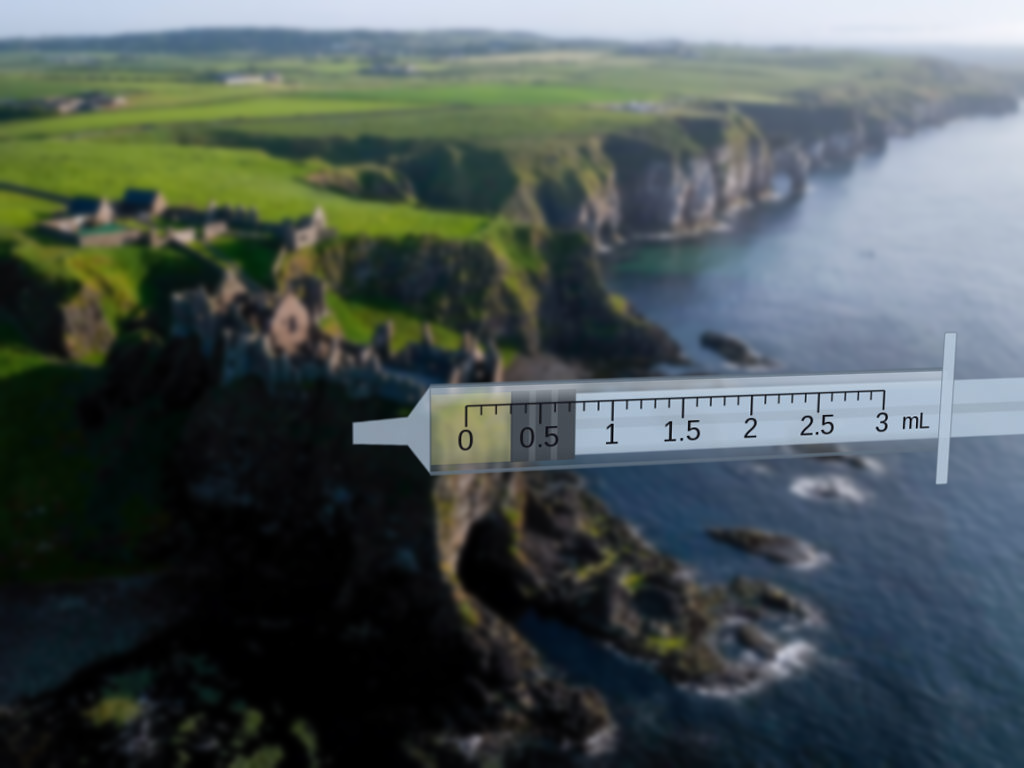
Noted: {"value": 0.3, "unit": "mL"}
